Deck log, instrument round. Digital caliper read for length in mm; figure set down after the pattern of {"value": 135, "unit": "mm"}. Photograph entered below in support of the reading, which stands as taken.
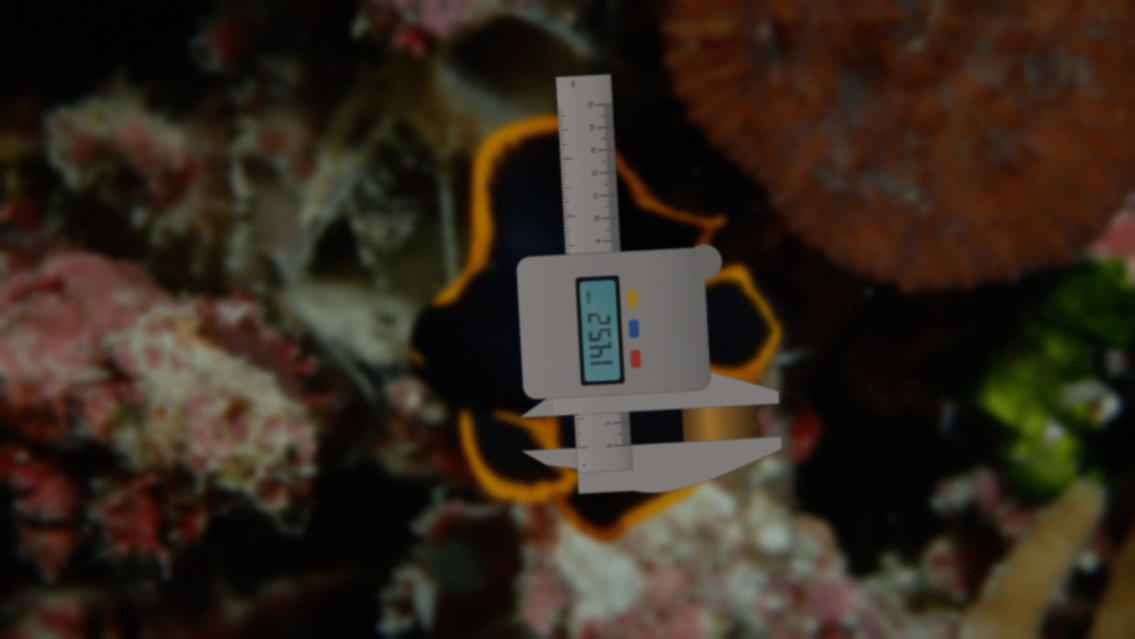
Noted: {"value": 14.52, "unit": "mm"}
